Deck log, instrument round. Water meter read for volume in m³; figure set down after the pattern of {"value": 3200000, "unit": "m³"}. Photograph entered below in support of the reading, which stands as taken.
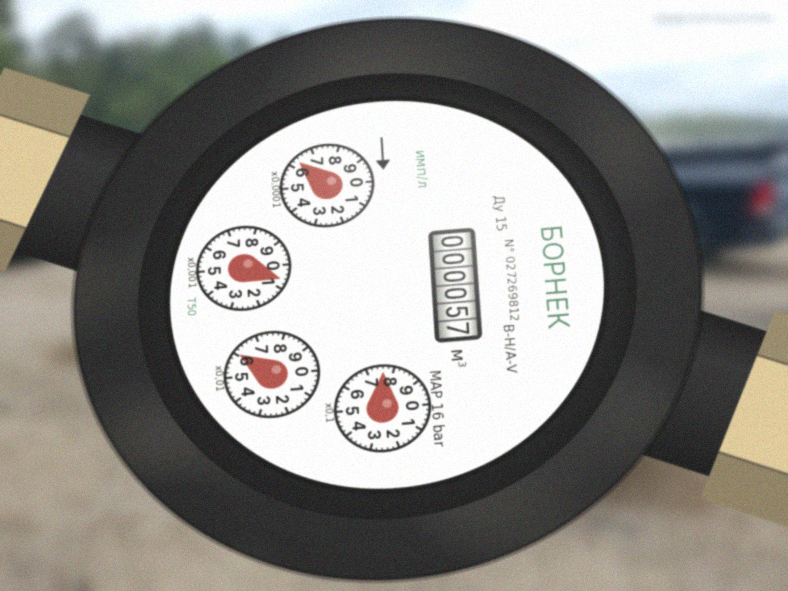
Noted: {"value": 57.7606, "unit": "m³"}
